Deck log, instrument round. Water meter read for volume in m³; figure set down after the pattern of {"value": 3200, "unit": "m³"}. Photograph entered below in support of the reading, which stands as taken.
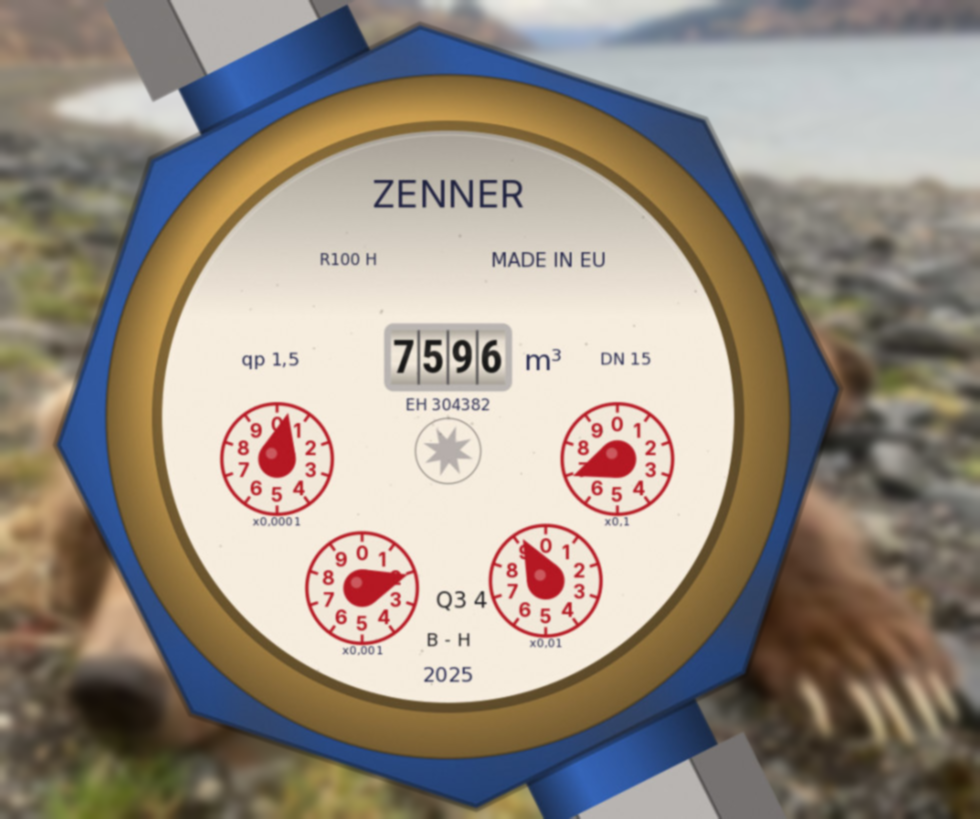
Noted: {"value": 7596.6920, "unit": "m³"}
